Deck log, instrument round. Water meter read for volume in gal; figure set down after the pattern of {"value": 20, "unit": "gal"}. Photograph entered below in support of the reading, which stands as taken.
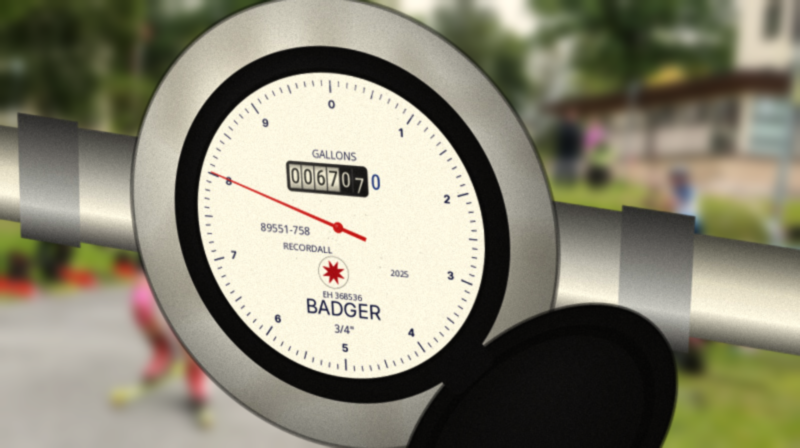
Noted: {"value": 67068.0, "unit": "gal"}
